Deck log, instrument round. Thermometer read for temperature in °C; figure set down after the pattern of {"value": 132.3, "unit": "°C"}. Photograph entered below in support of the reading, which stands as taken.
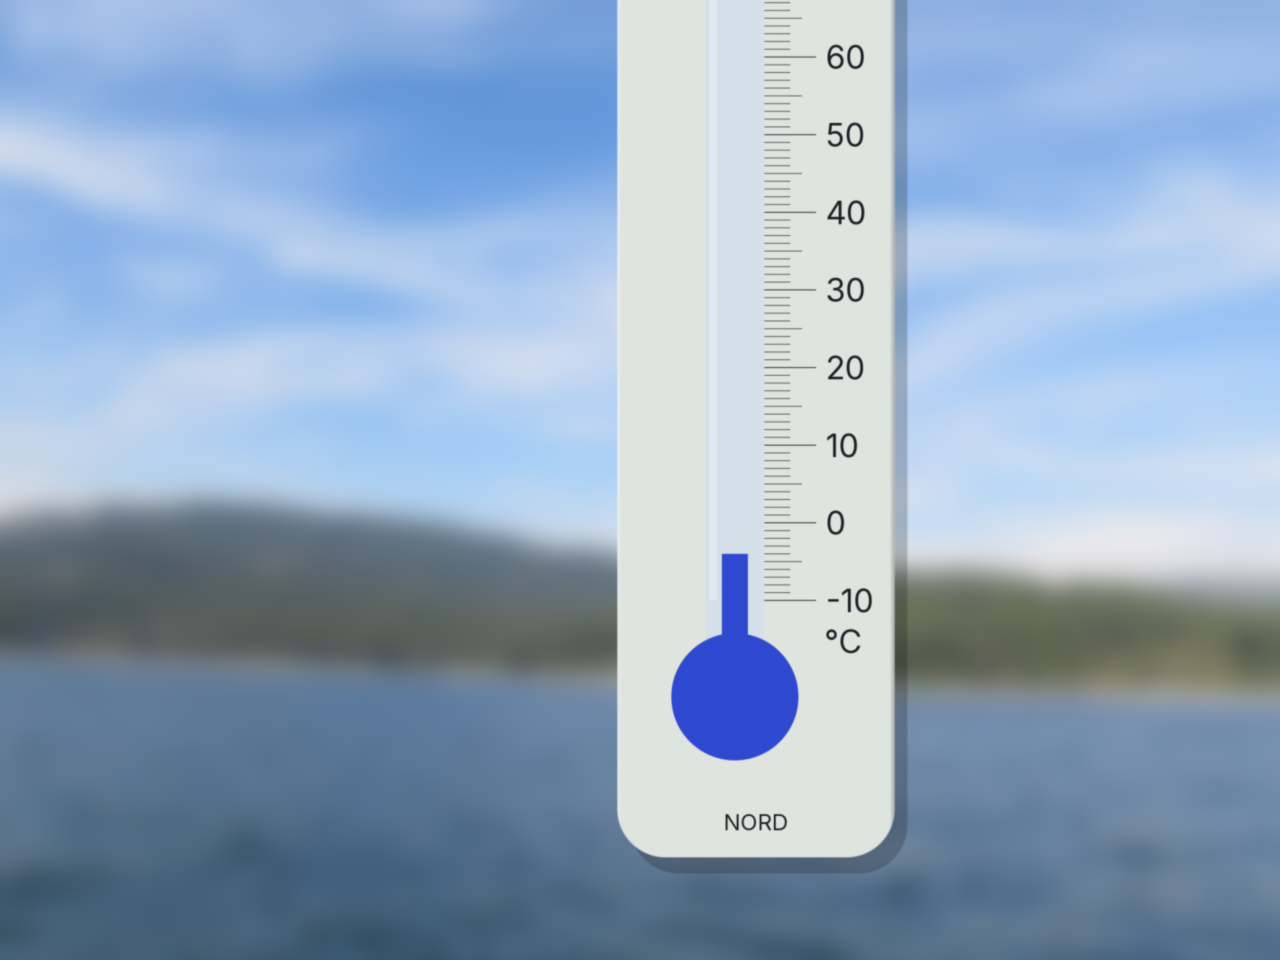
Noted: {"value": -4, "unit": "°C"}
